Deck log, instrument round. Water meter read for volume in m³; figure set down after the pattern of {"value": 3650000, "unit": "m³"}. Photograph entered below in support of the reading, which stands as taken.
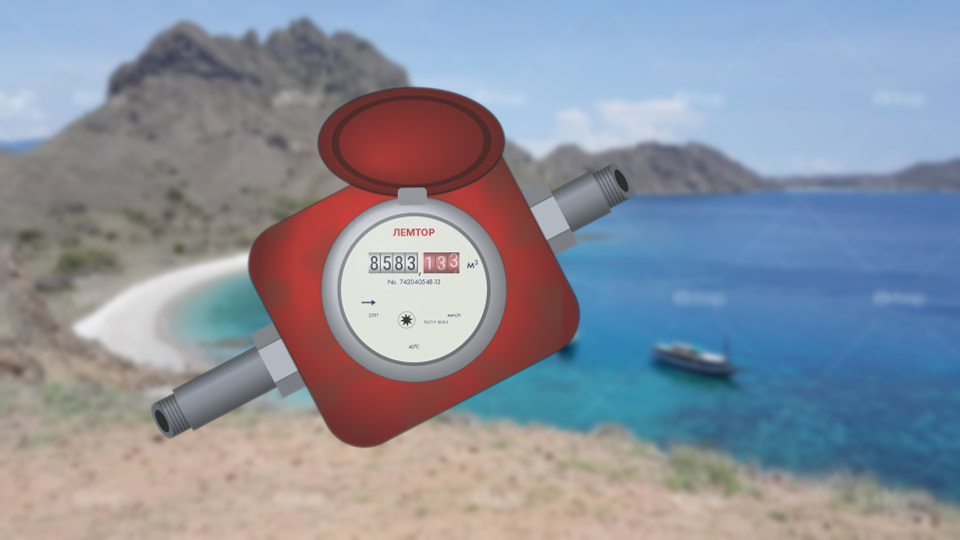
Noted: {"value": 8583.133, "unit": "m³"}
